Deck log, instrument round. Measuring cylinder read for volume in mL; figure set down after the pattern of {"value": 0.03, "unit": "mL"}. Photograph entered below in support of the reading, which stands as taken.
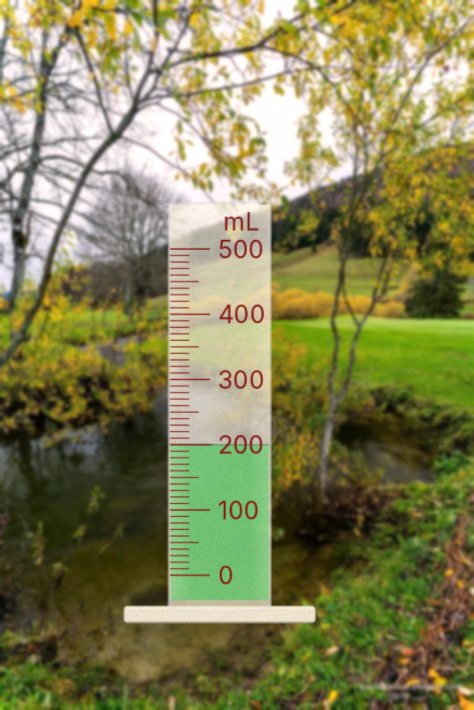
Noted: {"value": 200, "unit": "mL"}
